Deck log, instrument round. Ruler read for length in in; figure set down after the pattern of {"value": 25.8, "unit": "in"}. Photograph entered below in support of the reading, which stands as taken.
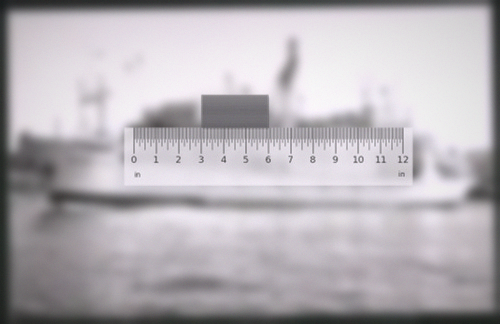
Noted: {"value": 3, "unit": "in"}
